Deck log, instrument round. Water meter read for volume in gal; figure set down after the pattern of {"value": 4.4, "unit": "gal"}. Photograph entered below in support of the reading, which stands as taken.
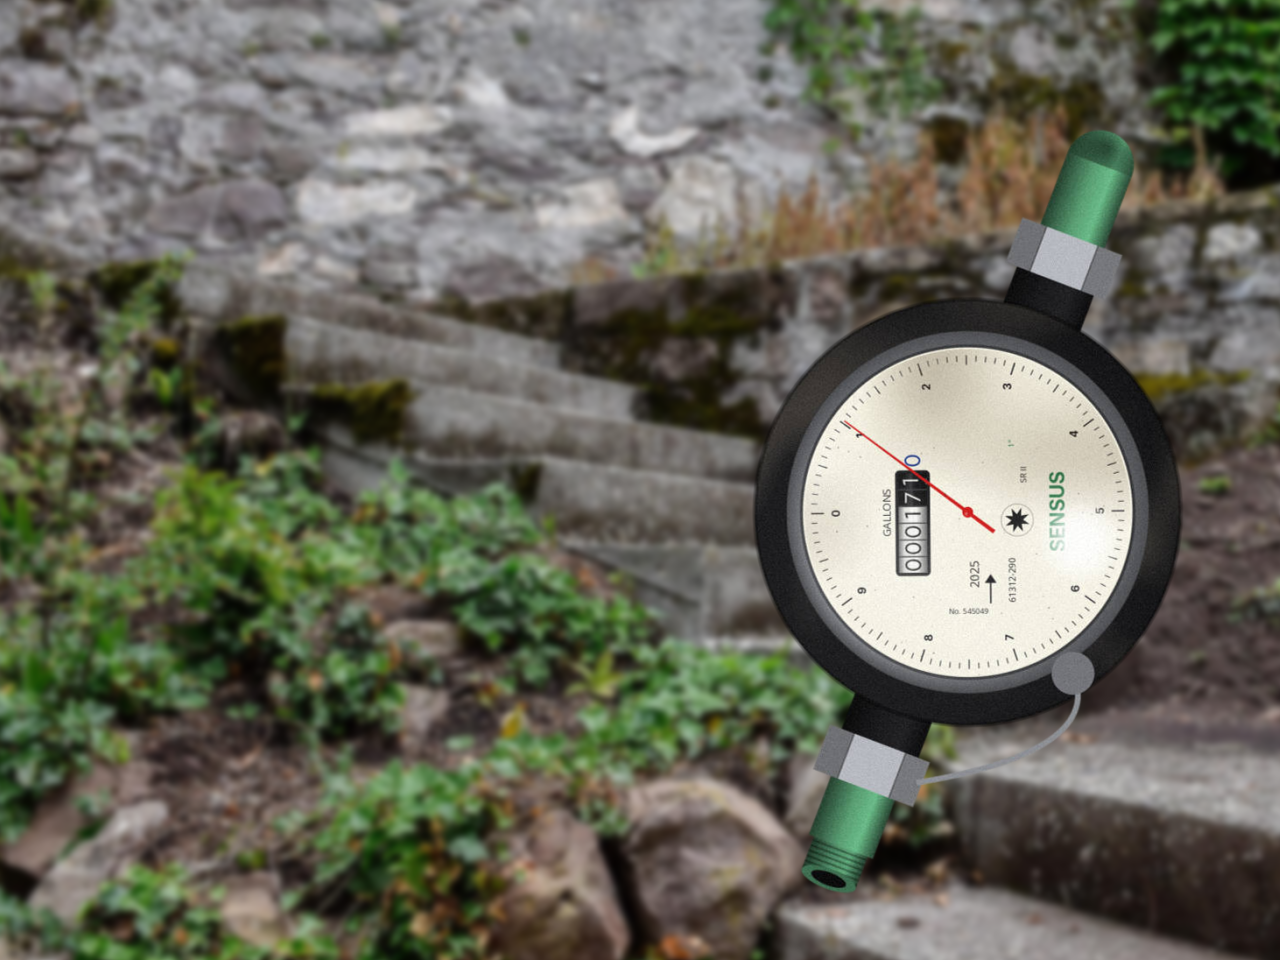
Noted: {"value": 1711.0, "unit": "gal"}
